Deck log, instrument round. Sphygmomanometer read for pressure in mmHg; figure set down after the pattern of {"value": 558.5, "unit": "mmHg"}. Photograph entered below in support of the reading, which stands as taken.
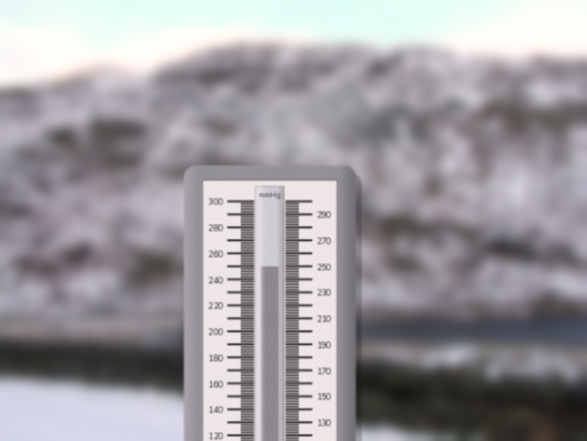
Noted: {"value": 250, "unit": "mmHg"}
